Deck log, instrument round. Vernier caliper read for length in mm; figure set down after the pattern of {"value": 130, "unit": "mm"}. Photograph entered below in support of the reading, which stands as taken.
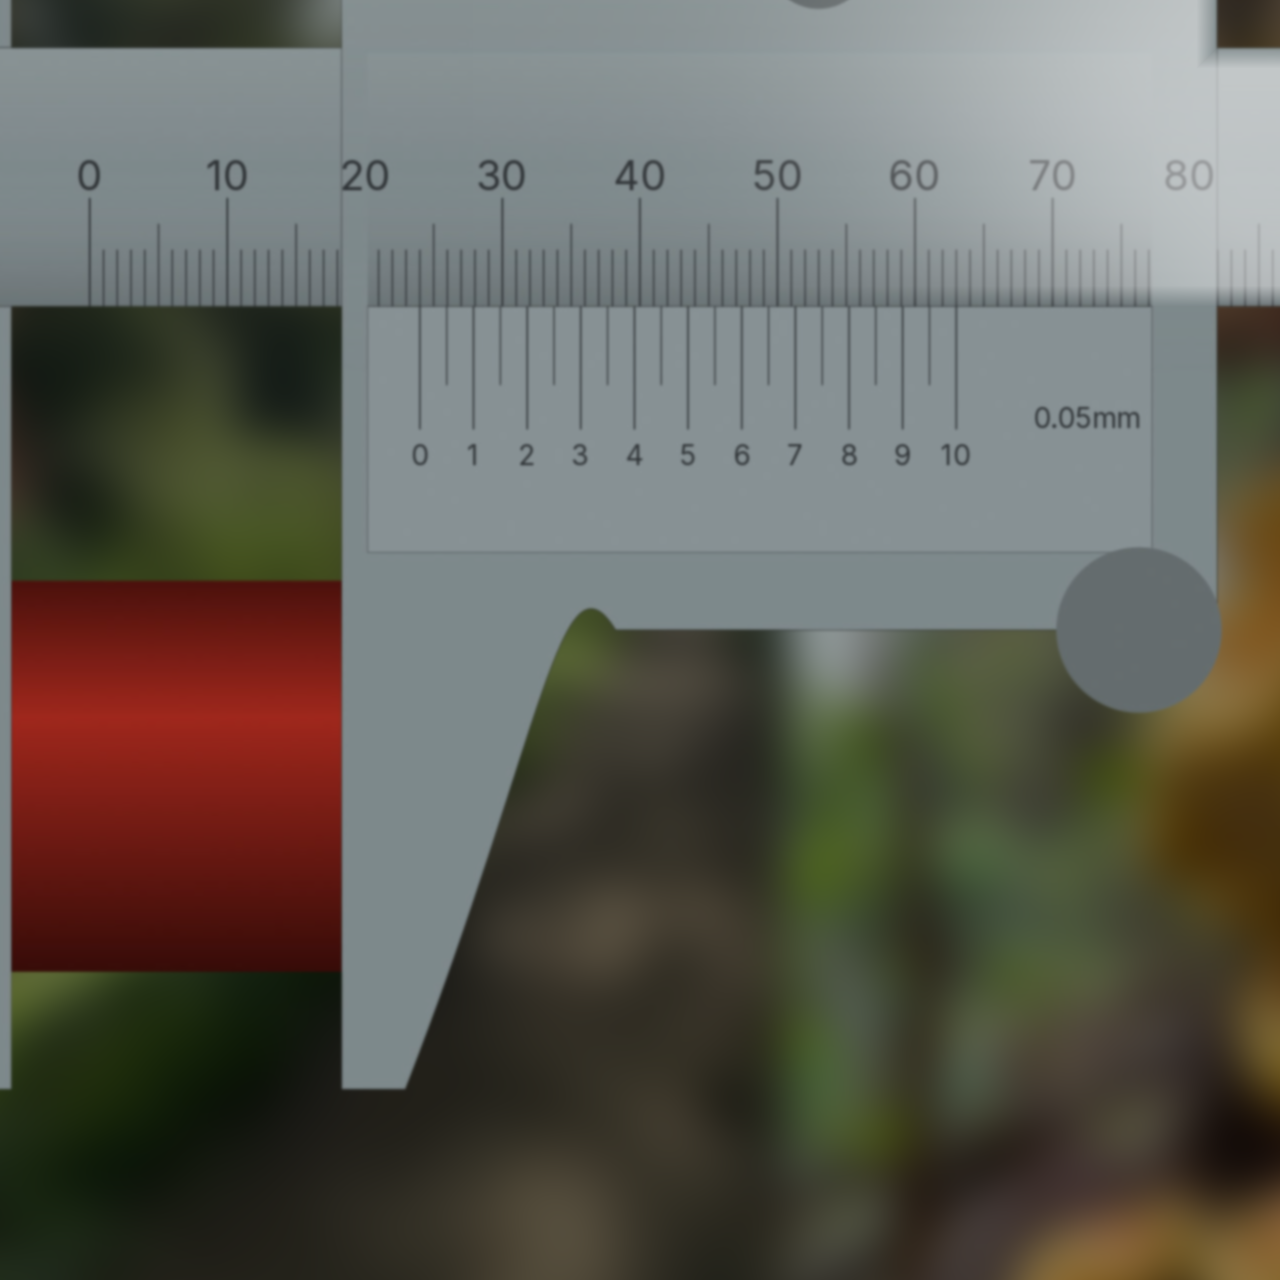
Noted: {"value": 24.0, "unit": "mm"}
